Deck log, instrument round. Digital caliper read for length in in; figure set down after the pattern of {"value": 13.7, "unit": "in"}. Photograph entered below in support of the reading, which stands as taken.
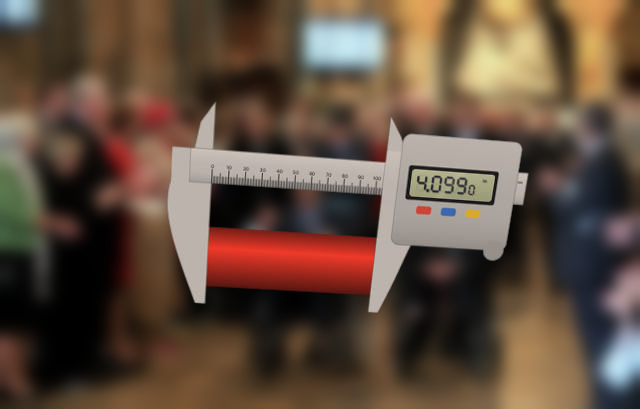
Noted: {"value": 4.0990, "unit": "in"}
